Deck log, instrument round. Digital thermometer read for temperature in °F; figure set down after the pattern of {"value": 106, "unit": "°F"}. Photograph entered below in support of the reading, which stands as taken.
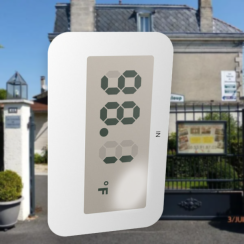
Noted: {"value": 98.1, "unit": "°F"}
